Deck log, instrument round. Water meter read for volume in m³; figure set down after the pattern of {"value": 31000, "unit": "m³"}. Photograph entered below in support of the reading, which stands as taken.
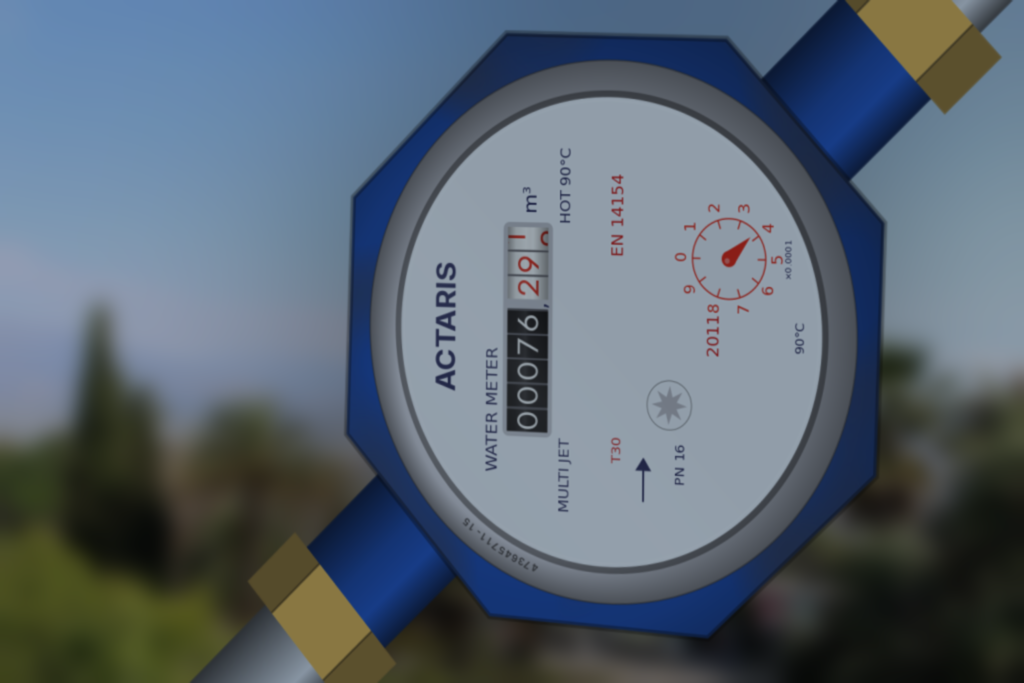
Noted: {"value": 76.2913, "unit": "m³"}
